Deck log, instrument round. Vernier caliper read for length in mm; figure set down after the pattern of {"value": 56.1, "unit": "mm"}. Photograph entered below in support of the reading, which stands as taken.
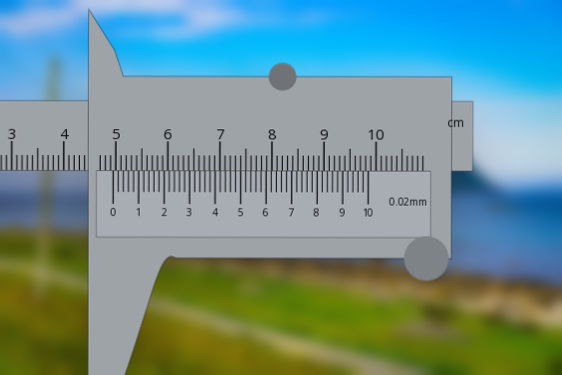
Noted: {"value": 49.5, "unit": "mm"}
